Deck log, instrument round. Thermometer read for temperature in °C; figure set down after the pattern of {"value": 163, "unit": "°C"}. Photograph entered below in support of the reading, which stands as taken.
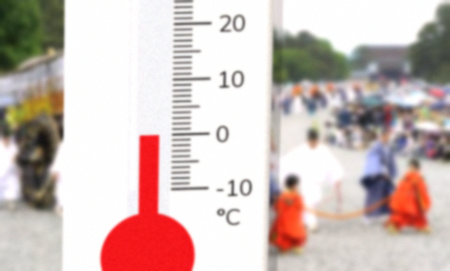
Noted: {"value": 0, "unit": "°C"}
